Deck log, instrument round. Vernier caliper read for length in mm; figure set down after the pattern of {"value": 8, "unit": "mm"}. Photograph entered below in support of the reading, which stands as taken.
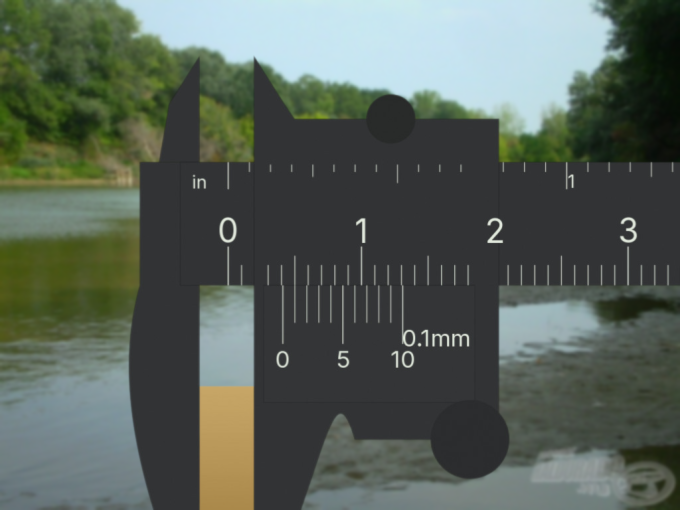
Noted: {"value": 4.1, "unit": "mm"}
